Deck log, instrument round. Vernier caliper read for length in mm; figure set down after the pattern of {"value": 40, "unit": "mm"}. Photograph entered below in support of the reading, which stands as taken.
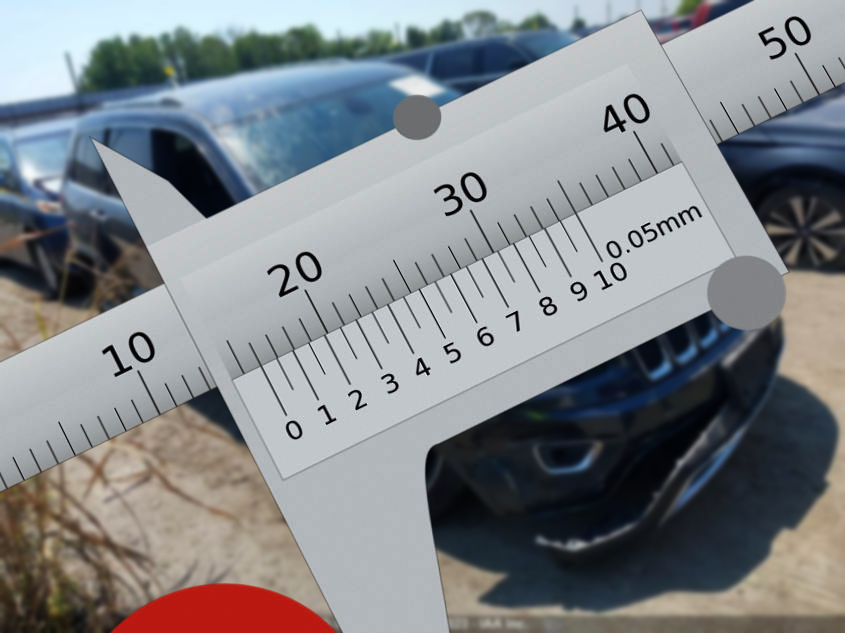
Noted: {"value": 16.0, "unit": "mm"}
